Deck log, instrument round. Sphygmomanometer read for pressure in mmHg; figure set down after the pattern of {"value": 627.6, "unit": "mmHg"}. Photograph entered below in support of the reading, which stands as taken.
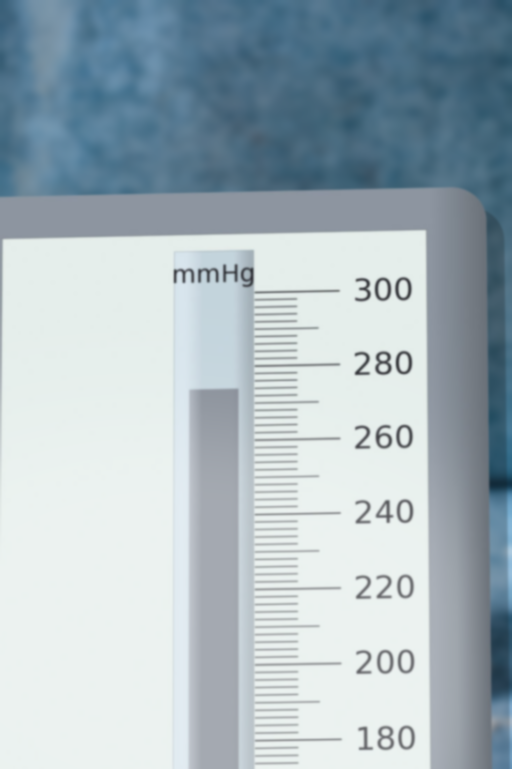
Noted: {"value": 274, "unit": "mmHg"}
